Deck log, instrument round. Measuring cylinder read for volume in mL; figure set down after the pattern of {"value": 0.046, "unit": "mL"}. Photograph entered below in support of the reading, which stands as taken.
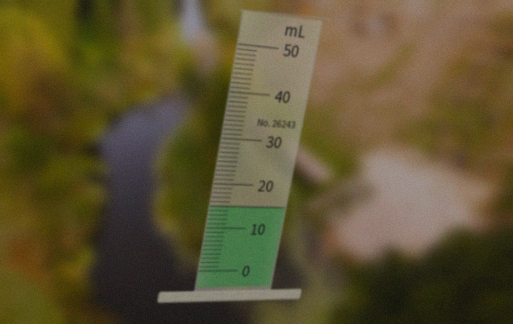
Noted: {"value": 15, "unit": "mL"}
